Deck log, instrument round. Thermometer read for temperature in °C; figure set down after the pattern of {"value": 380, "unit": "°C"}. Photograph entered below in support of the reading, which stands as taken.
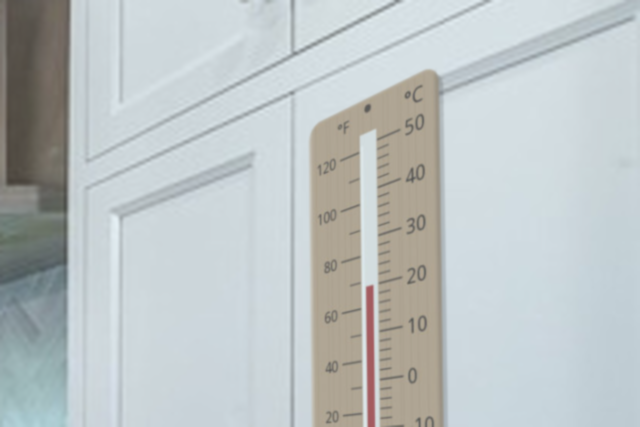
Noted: {"value": 20, "unit": "°C"}
